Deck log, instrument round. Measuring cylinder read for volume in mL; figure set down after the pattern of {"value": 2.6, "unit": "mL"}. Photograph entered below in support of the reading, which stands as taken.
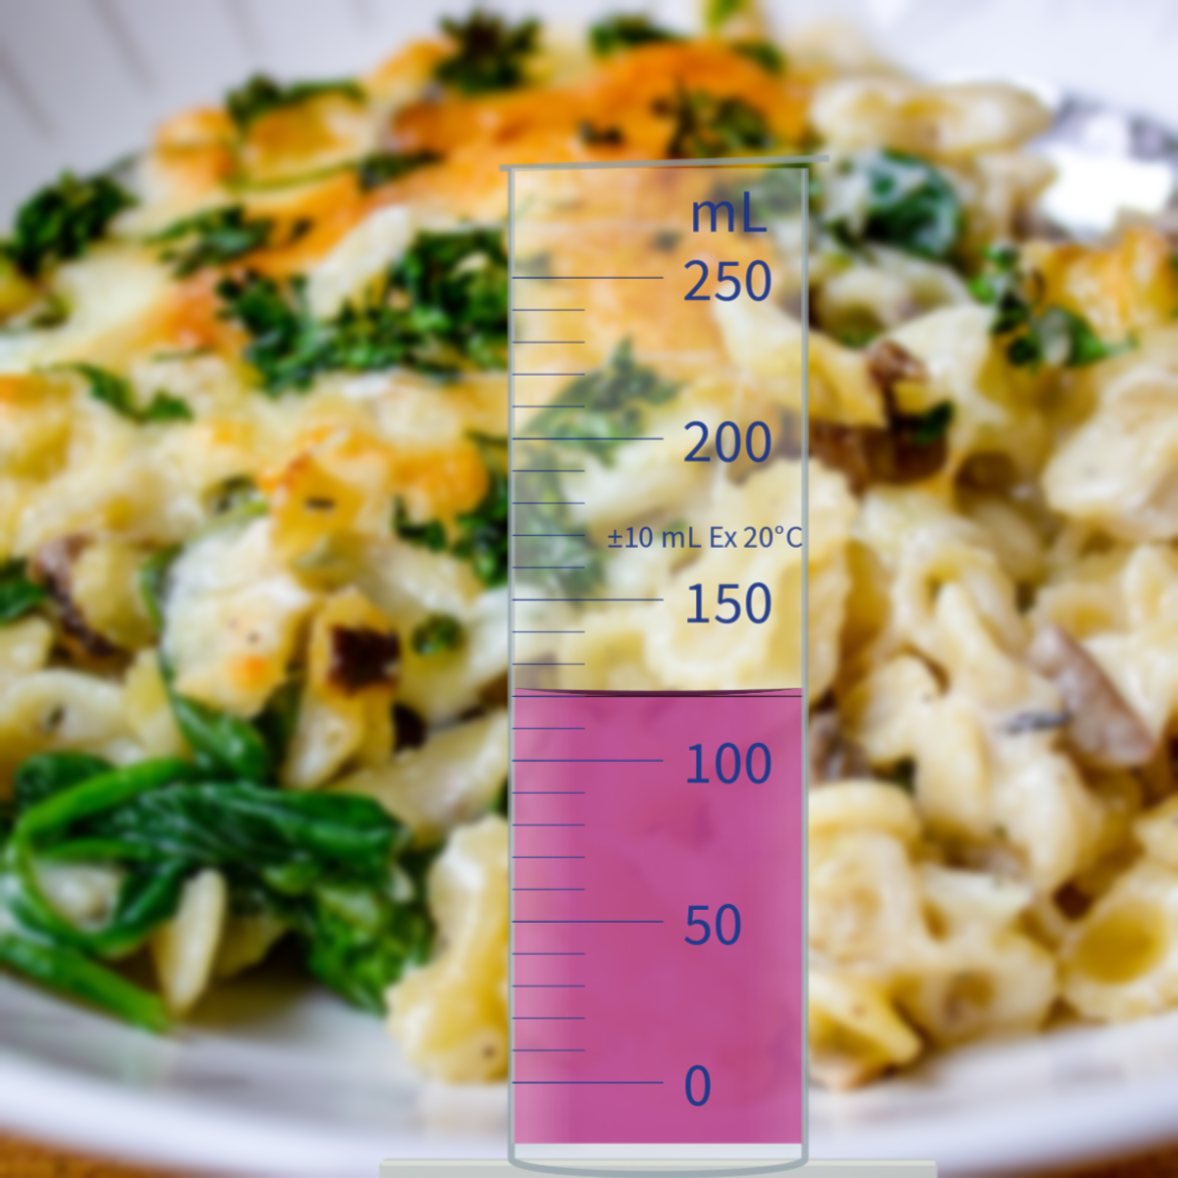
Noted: {"value": 120, "unit": "mL"}
